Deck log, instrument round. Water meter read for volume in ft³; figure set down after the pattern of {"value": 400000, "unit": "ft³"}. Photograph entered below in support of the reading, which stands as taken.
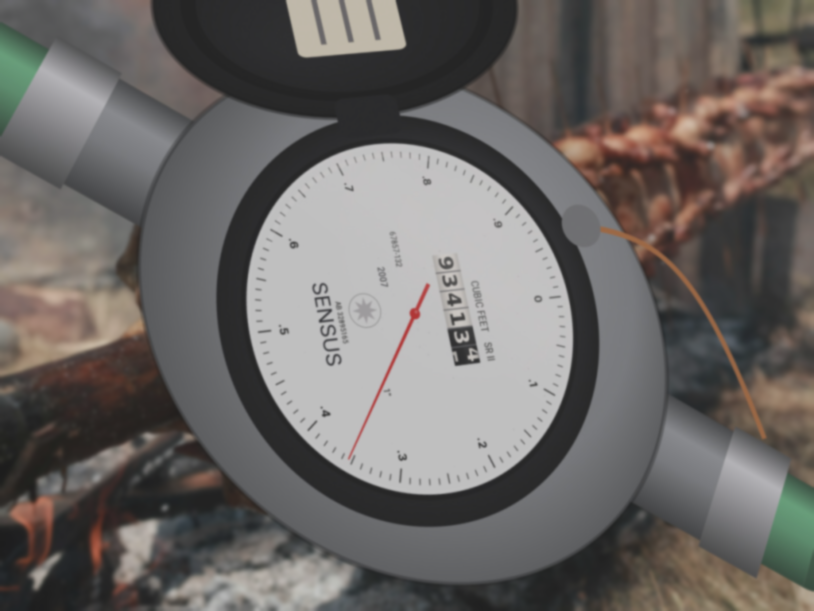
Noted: {"value": 934134.35, "unit": "ft³"}
